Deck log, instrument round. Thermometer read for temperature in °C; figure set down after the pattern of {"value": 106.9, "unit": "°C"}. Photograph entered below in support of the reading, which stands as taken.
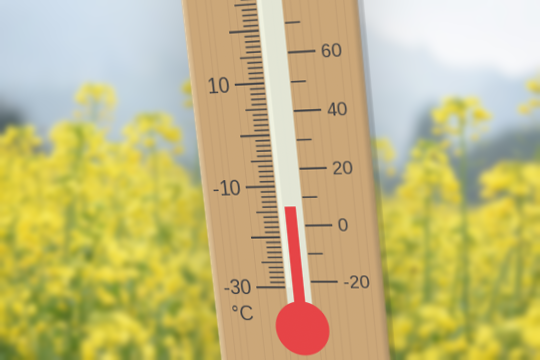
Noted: {"value": -14, "unit": "°C"}
